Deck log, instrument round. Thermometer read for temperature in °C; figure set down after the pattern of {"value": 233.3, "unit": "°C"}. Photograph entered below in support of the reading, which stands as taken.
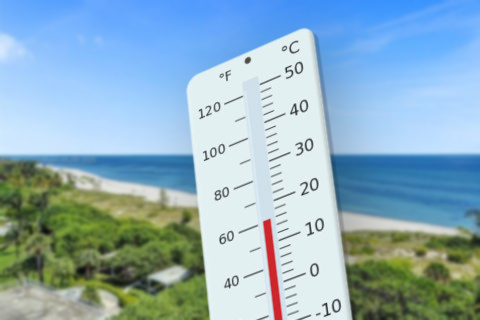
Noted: {"value": 16, "unit": "°C"}
